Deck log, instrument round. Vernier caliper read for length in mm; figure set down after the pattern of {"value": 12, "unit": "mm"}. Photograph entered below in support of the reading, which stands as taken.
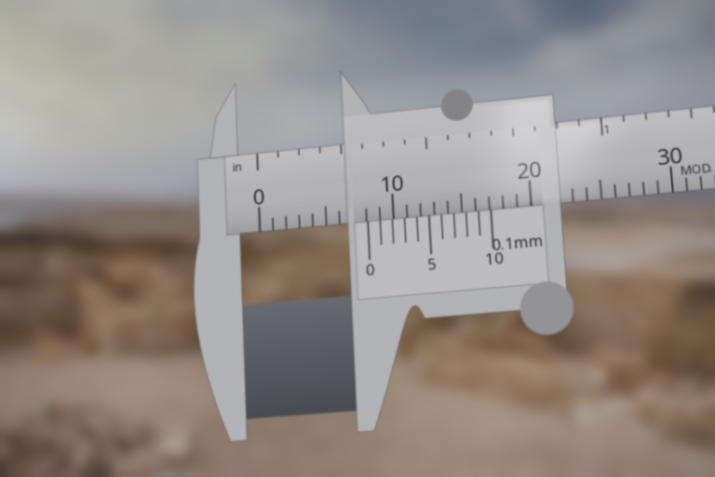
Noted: {"value": 8.1, "unit": "mm"}
